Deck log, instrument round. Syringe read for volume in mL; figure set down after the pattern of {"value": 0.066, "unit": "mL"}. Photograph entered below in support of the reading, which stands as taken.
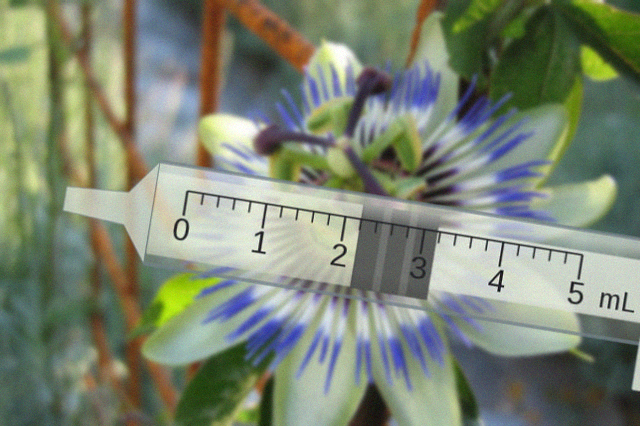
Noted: {"value": 2.2, "unit": "mL"}
